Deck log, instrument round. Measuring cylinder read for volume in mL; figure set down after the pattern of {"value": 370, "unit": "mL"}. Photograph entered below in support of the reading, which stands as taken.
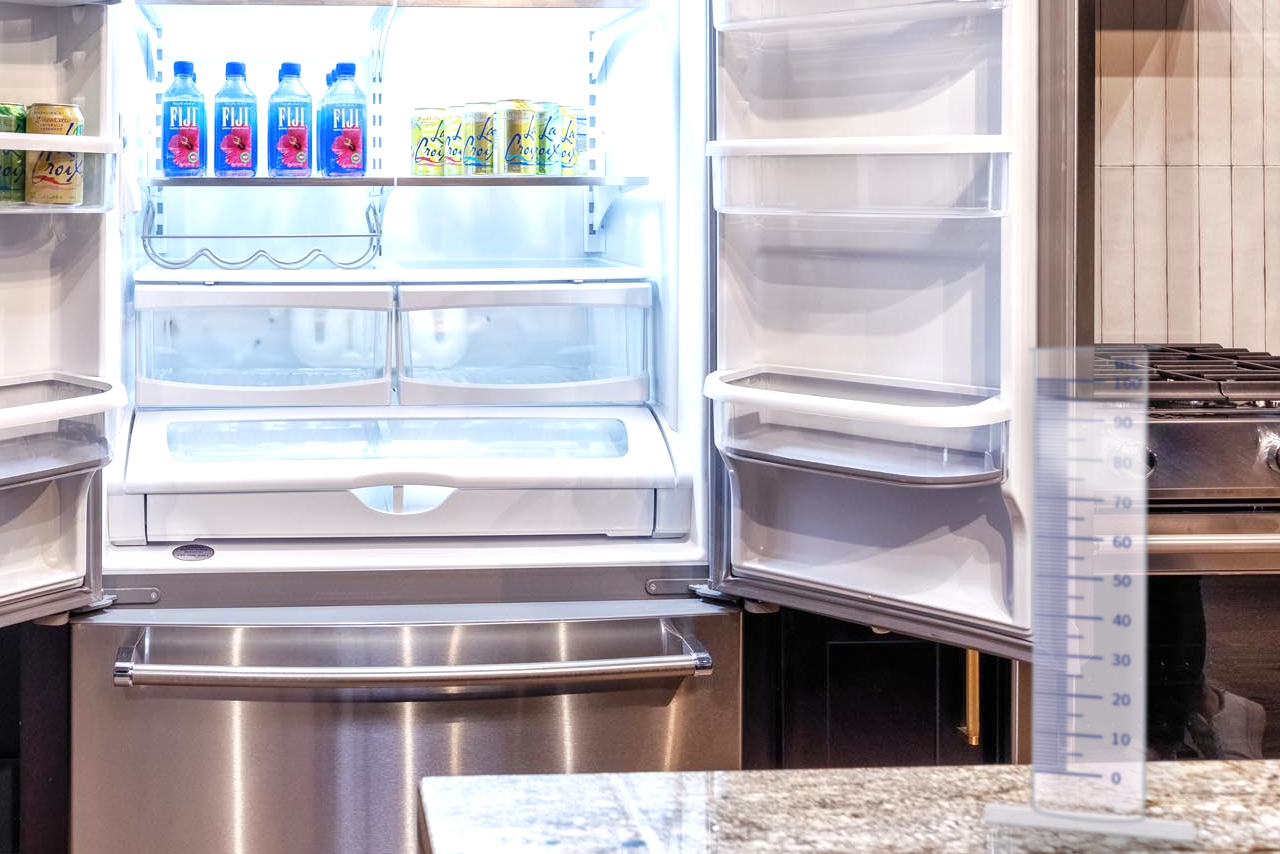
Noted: {"value": 95, "unit": "mL"}
